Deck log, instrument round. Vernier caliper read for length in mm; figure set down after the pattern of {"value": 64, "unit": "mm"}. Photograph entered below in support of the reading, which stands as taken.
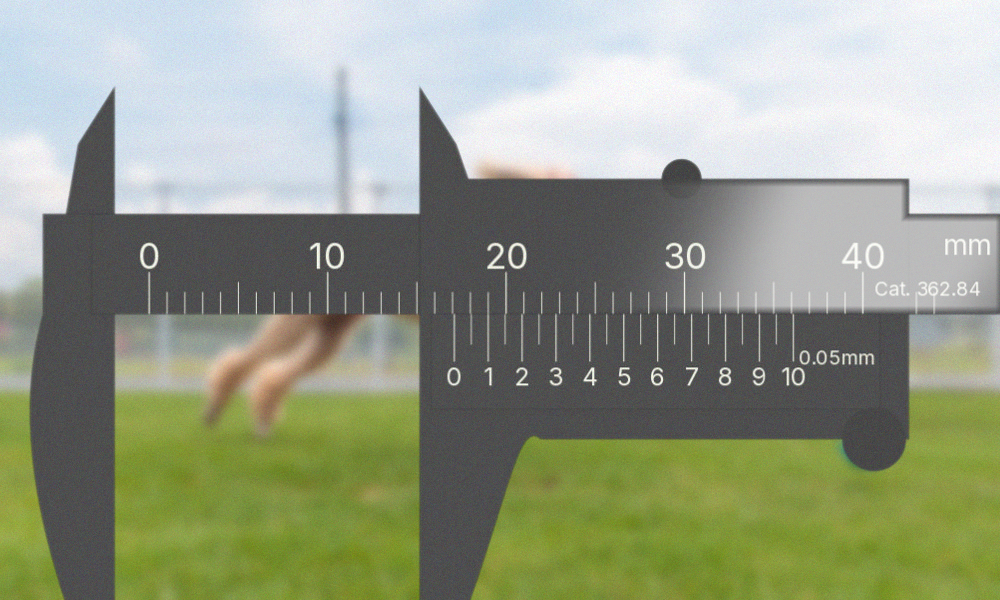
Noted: {"value": 17.1, "unit": "mm"}
